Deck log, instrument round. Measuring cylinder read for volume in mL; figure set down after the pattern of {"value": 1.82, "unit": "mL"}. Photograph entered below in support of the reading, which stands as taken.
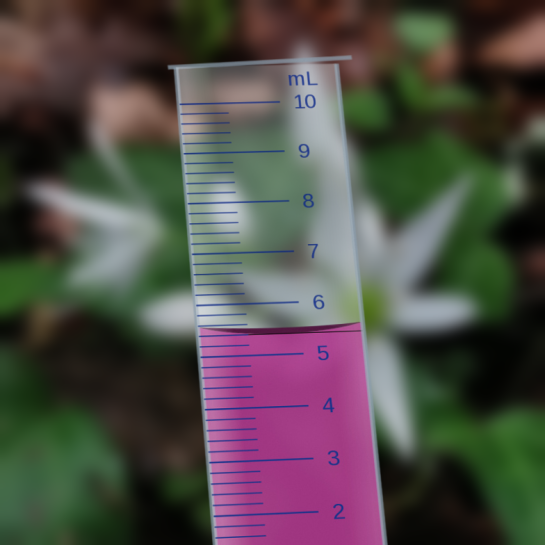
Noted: {"value": 5.4, "unit": "mL"}
